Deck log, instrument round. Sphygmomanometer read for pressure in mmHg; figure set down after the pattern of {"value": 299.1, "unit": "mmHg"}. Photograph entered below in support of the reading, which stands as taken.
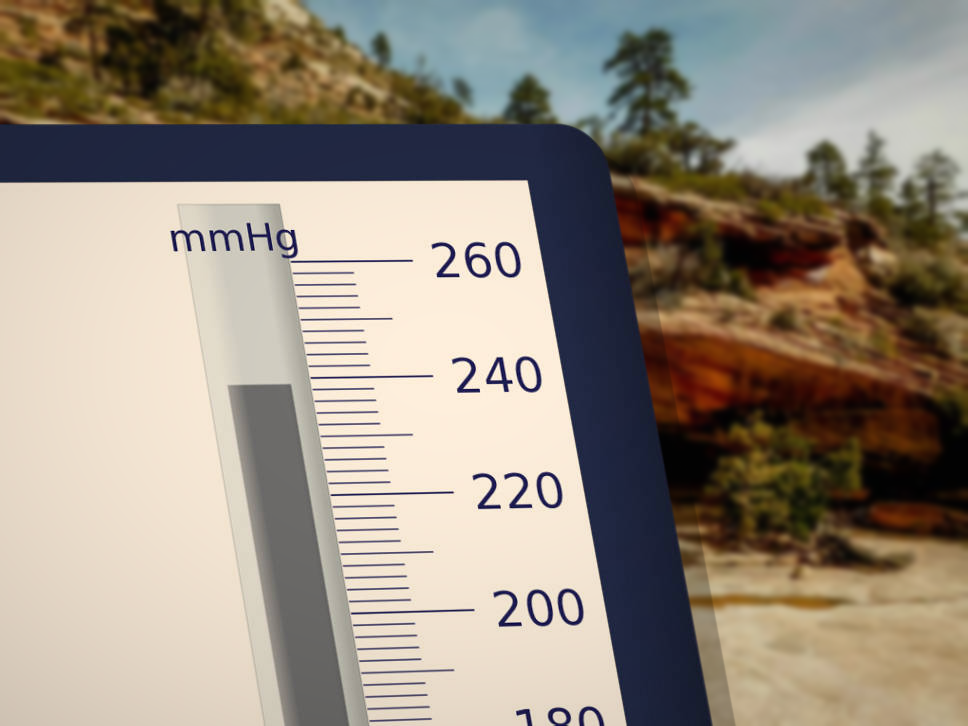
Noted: {"value": 239, "unit": "mmHg"}
